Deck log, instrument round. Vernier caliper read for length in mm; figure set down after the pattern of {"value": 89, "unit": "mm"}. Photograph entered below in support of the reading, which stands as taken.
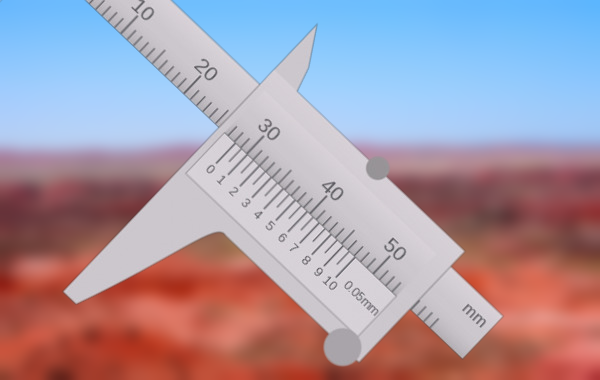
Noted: {"value": 28.2, "unit": "mm"}
